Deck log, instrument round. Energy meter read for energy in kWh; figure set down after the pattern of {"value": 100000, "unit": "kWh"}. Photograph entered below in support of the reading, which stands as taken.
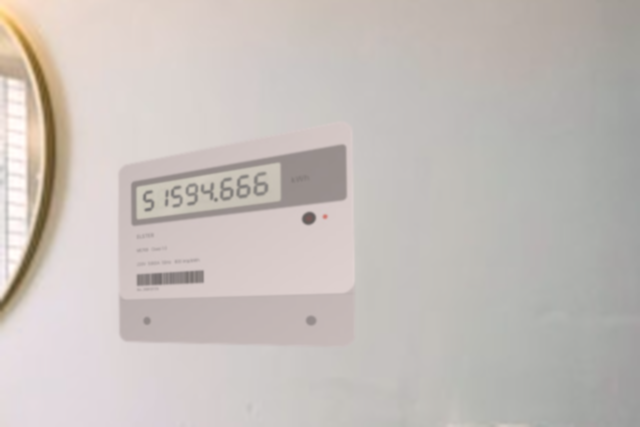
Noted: {"value": 51594.666, "unit": "kWh"}
